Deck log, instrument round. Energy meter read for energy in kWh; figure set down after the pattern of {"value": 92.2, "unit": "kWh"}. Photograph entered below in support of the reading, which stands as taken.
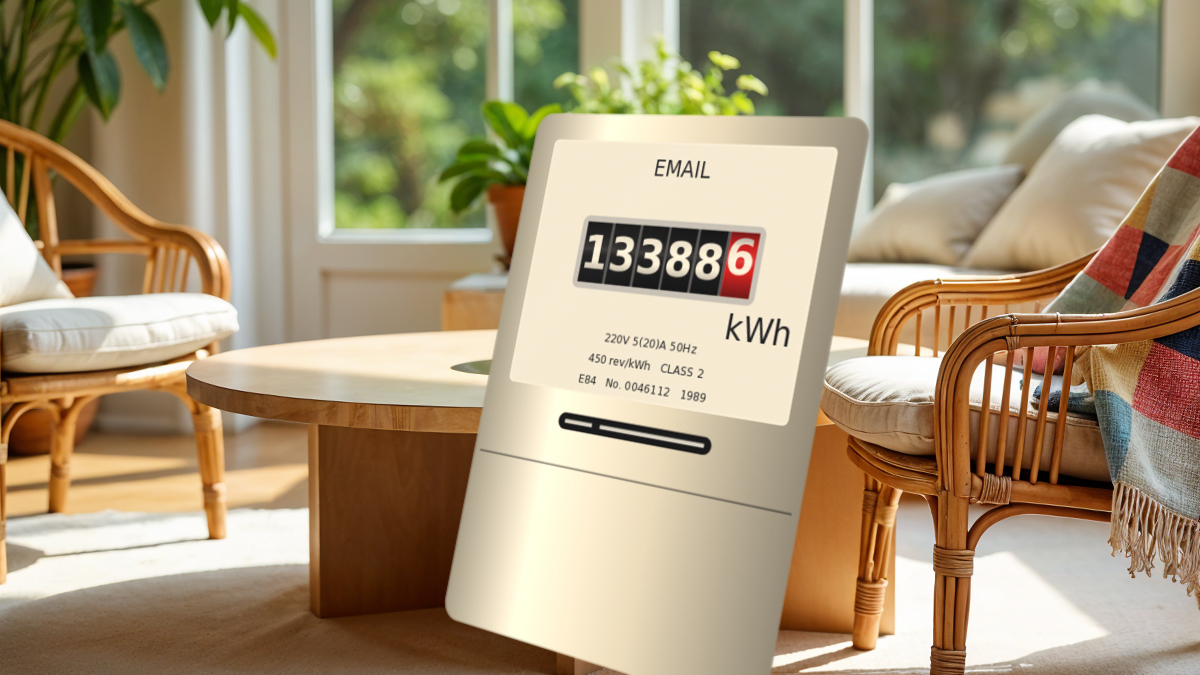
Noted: {"value": 13388.6, "unit": "kWh"}
